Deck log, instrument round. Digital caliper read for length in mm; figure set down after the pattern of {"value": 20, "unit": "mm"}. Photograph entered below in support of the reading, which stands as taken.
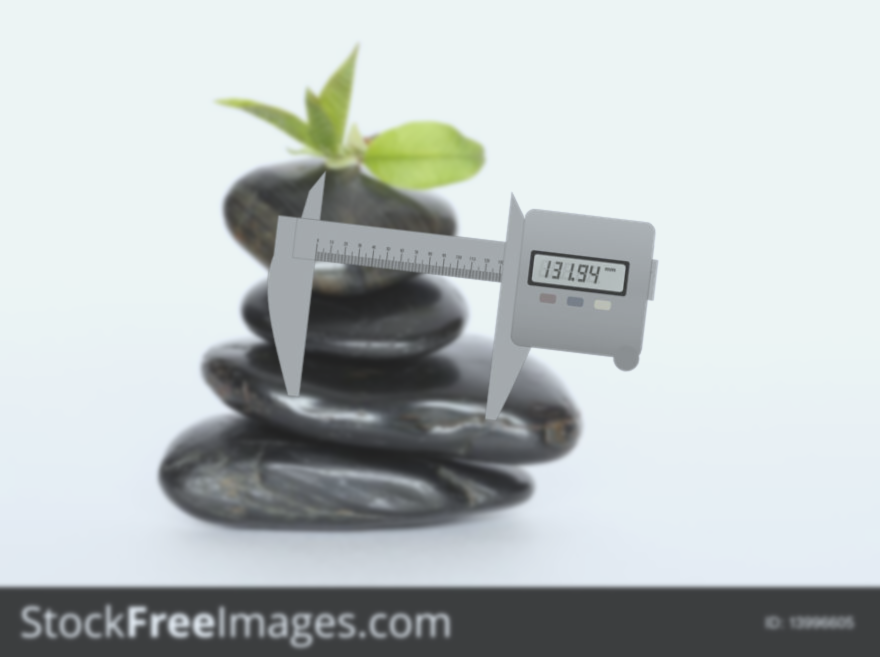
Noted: {"value": 131.94, "unit": "mm"}
